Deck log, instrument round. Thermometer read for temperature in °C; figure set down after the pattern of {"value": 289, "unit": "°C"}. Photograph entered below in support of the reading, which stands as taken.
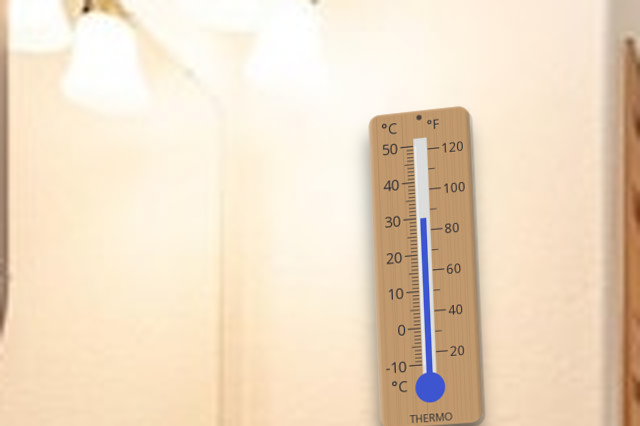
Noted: {"value": 30, "unit": "°C"}
